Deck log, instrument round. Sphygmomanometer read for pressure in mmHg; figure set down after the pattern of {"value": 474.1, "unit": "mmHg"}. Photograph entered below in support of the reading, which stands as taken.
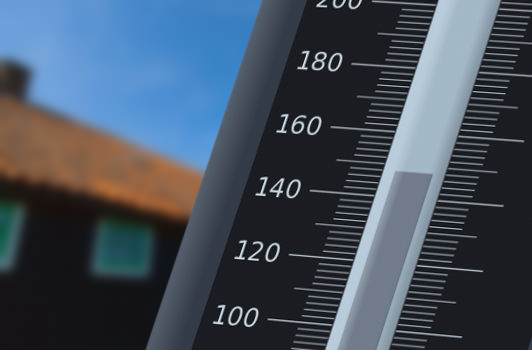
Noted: {"value": 148, "unit": "mmHg"}
